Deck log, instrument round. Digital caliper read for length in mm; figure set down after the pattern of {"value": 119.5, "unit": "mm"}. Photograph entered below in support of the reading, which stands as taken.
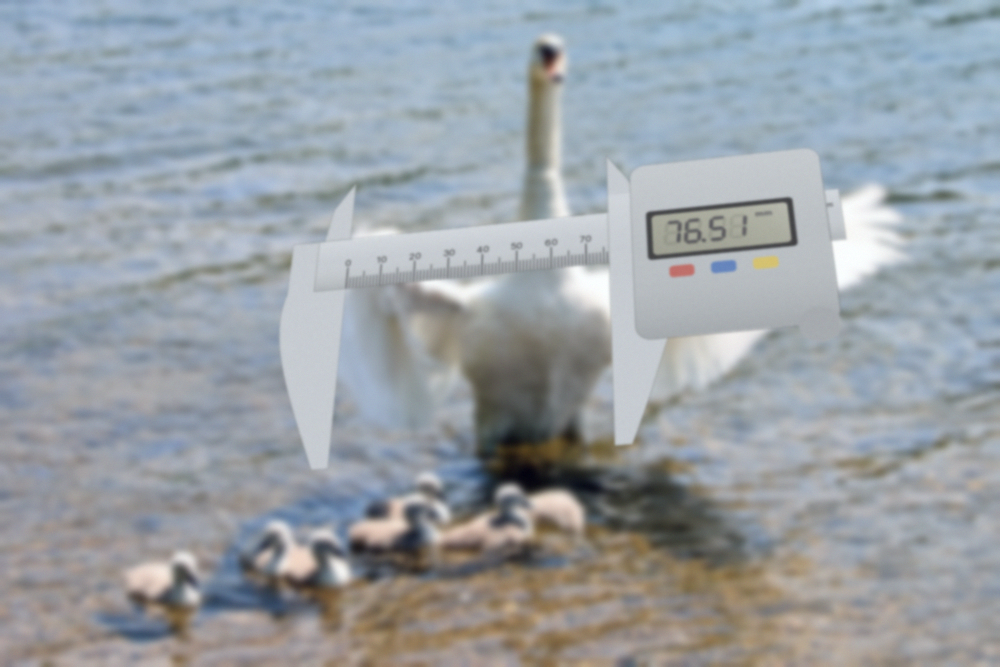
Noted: {"value": 76.51, "unit": "mm"}
